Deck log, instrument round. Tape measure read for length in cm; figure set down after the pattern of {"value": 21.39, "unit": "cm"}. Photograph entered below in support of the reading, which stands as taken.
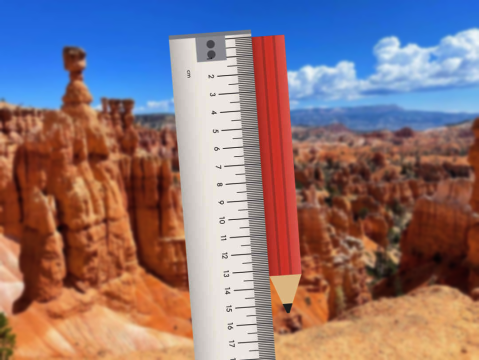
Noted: {"value": 15.5, "unit": "cm"}
